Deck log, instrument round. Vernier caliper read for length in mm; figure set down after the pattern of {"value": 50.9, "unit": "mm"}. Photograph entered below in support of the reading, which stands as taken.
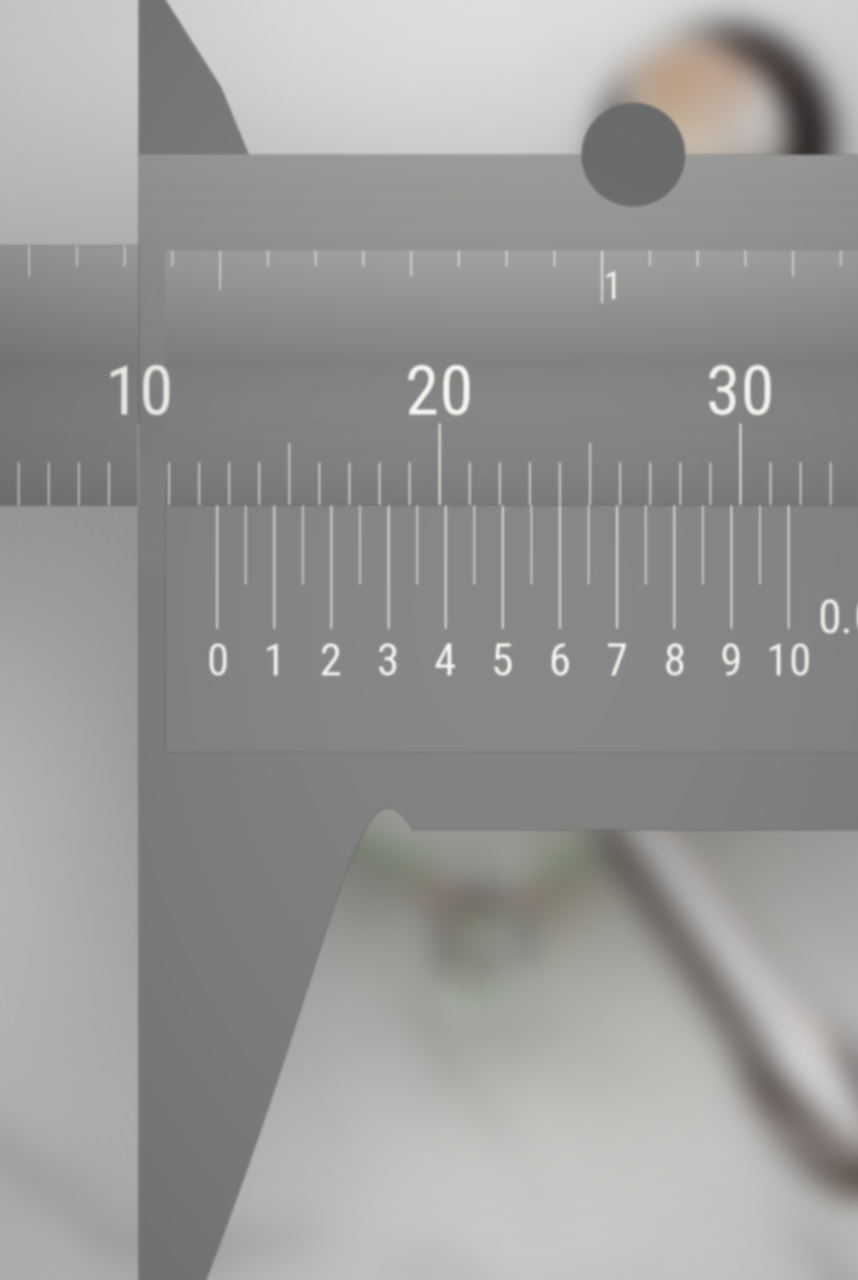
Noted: {"value": 12.6, "unit": "mm"}
